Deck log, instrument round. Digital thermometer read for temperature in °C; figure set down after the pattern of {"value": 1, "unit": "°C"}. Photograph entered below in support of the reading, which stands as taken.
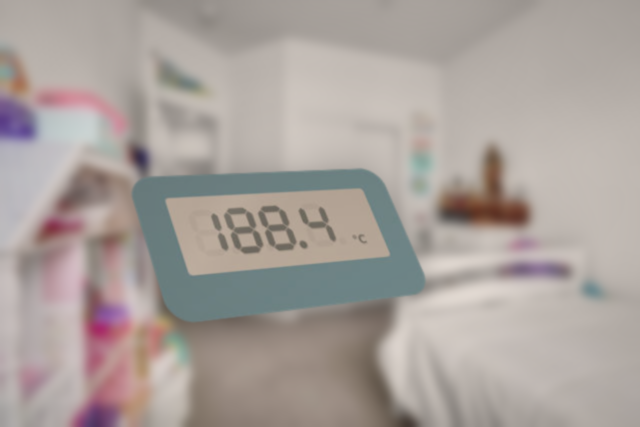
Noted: {"value": 188.4, "unit": "°C"}
